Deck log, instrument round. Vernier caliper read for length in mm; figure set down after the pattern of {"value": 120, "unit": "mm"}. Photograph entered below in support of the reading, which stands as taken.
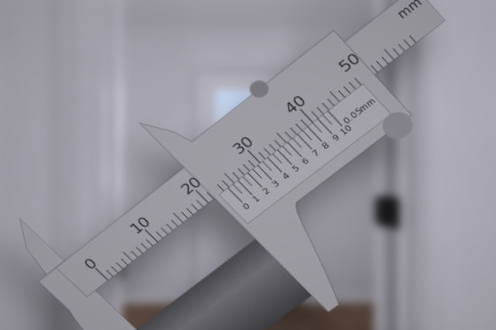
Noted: {"value": 23.8, "unit": "mm"}
